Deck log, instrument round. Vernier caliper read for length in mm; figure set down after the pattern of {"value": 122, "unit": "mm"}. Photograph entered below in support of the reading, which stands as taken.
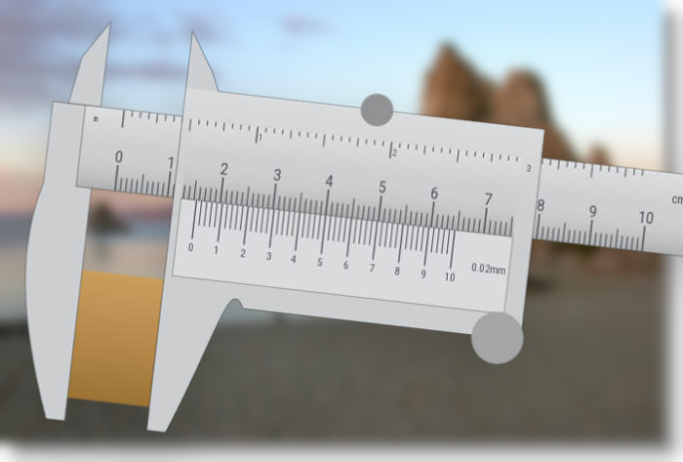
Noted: {"value": 15.5, "unit": "mm"}
